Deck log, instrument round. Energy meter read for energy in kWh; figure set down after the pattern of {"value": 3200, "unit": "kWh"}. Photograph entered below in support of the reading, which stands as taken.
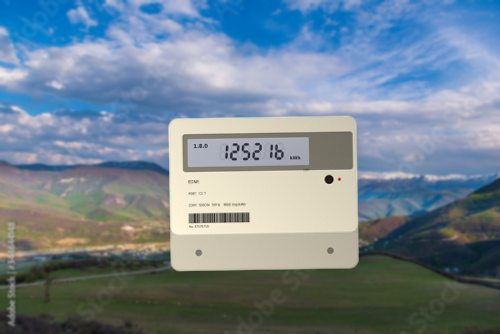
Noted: {"value": 125216, "unit": "kWh"}
